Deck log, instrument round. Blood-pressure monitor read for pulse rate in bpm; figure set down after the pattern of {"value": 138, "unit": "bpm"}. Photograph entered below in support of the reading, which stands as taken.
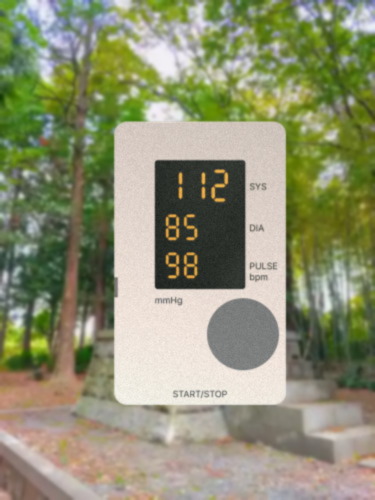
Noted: {"value": 98, "unit": "bpm"}
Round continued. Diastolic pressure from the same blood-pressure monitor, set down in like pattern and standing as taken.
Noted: {"value": 85, "unit": "mmHg"}
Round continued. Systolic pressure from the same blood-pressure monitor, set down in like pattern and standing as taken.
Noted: {"value": 112, "unit": "mmHg"}
